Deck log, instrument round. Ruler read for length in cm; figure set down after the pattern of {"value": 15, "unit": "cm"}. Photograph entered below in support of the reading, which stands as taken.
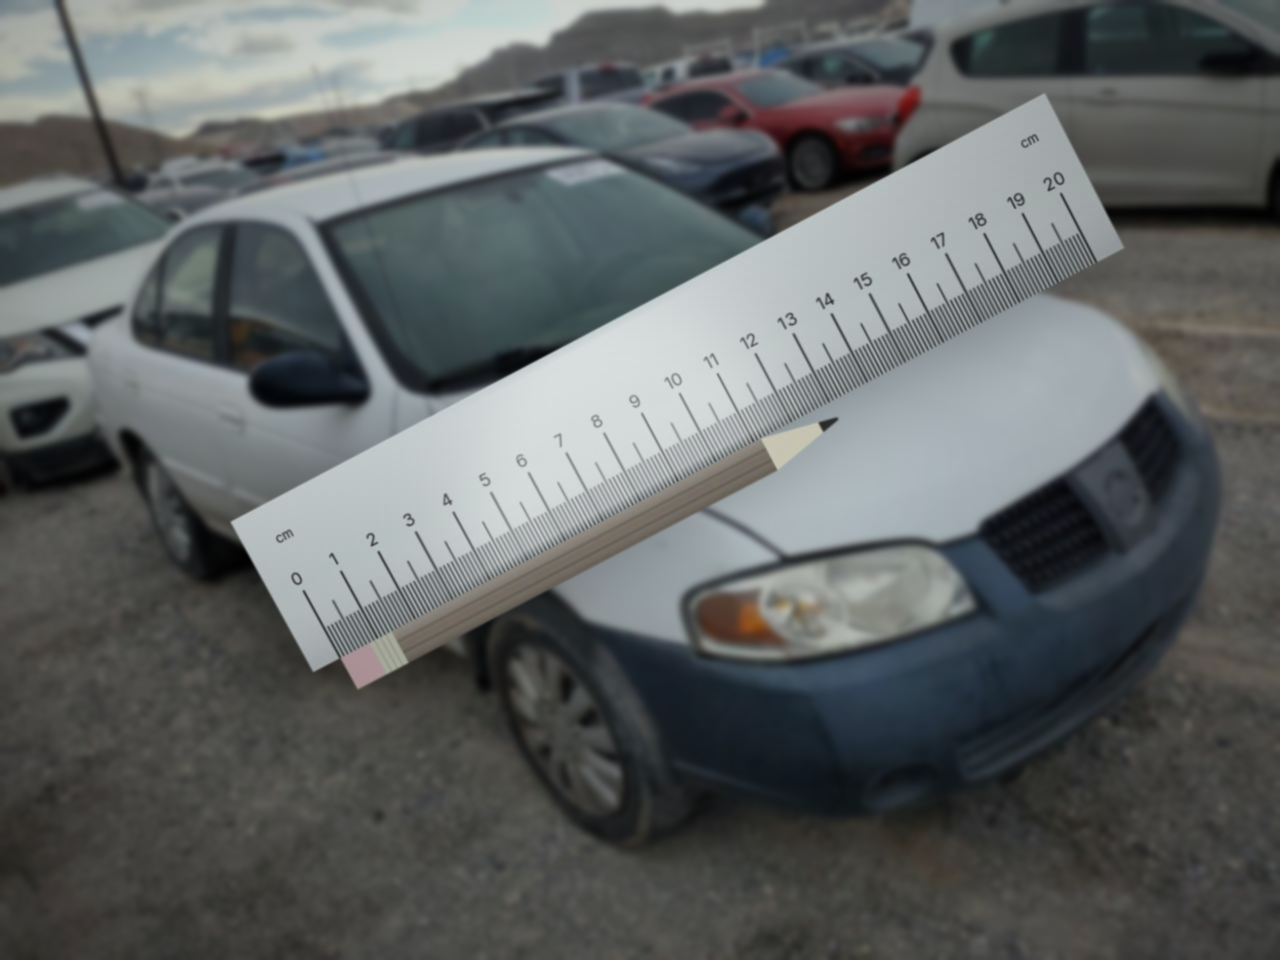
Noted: {"value": 13, "unit": "cm"}
